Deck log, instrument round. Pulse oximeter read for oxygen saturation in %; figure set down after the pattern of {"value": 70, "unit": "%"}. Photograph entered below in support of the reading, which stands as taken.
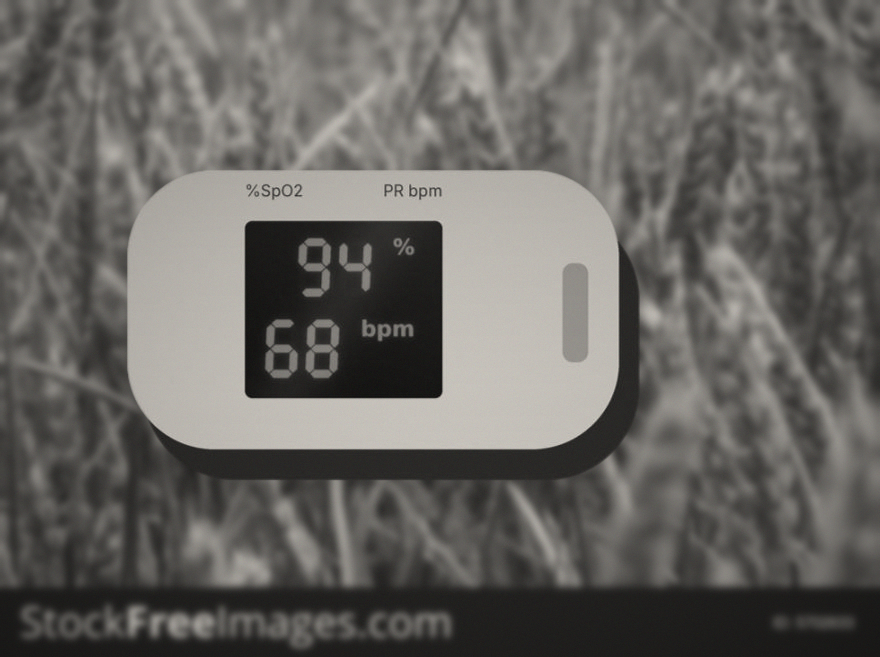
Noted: {"value": 94, "unit": "%"}
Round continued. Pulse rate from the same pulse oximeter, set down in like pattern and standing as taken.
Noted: {"value": 68, "unit": "bpm"}
